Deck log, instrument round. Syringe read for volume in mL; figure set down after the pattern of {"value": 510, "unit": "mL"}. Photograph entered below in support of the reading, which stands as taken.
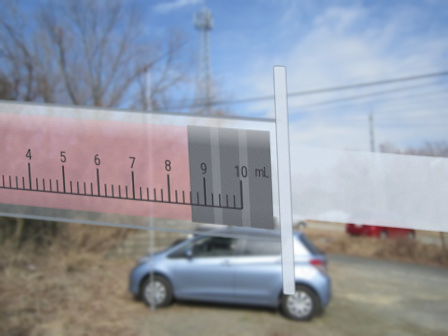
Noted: {"value": 8.6, "unit": "mL"}
